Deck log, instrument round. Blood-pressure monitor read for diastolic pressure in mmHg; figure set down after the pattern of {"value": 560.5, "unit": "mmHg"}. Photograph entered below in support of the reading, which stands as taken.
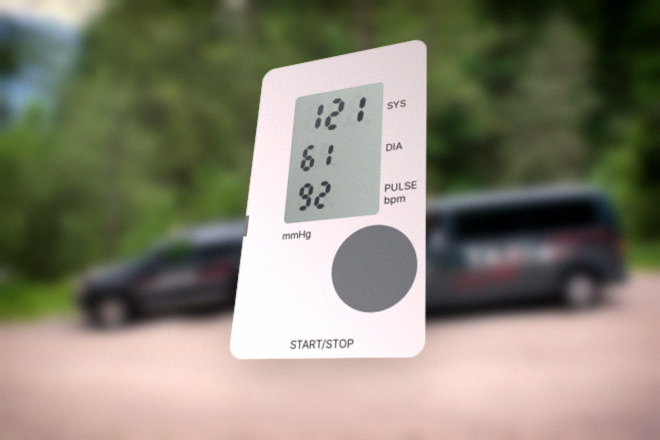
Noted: {"value": 61, "unit": "mmHg"}
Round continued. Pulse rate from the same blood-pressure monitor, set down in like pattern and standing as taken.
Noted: {"value": 92, "unit": "bpm"}
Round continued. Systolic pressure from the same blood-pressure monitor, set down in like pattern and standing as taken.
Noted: {"value": 121, "unit": "mmHg"}
